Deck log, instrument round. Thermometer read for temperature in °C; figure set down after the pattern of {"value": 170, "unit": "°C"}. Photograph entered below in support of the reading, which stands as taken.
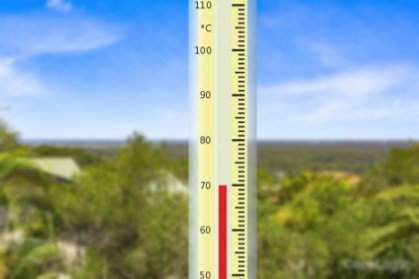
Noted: {"value": 70, "unit": "°C"}
